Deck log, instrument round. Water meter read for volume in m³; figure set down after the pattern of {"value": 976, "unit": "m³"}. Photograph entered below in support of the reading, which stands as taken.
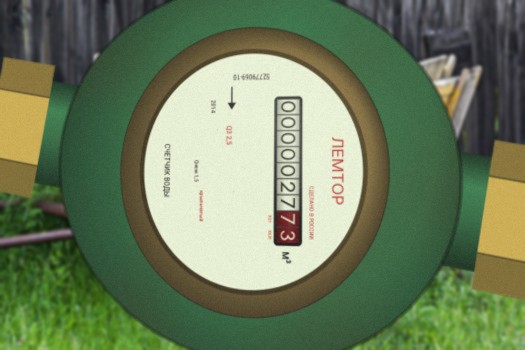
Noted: {"value": 27.73, "unit": "m³"}
